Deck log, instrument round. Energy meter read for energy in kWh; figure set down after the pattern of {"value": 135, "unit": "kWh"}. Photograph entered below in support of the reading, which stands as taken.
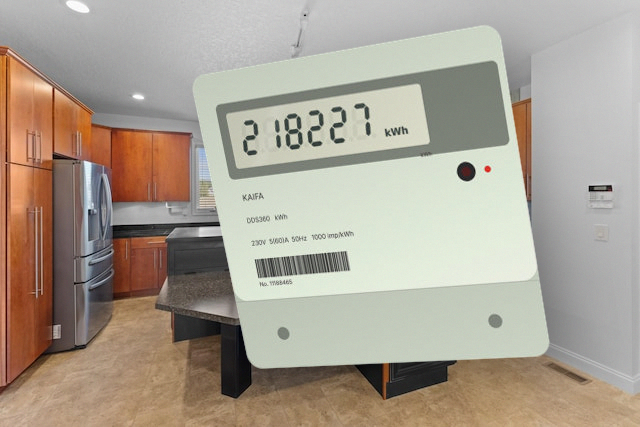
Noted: {"value": 218227, "unit": "kWh"}
